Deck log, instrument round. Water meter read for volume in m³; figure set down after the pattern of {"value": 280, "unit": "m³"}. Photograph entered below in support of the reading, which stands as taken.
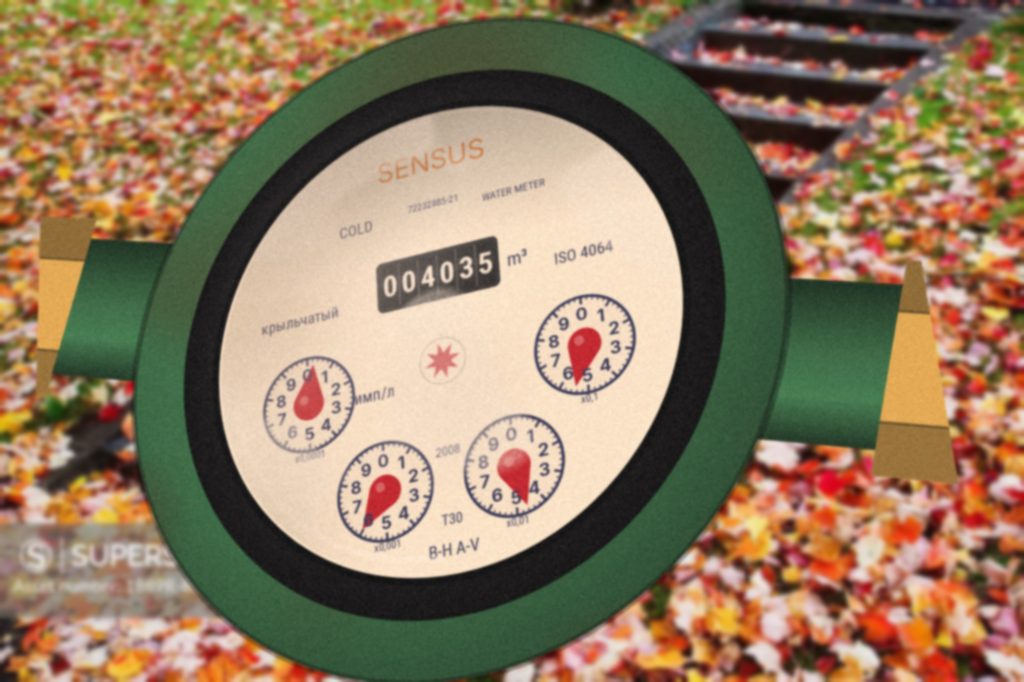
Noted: {"value": 4035.5460, "unit": "m³"}
